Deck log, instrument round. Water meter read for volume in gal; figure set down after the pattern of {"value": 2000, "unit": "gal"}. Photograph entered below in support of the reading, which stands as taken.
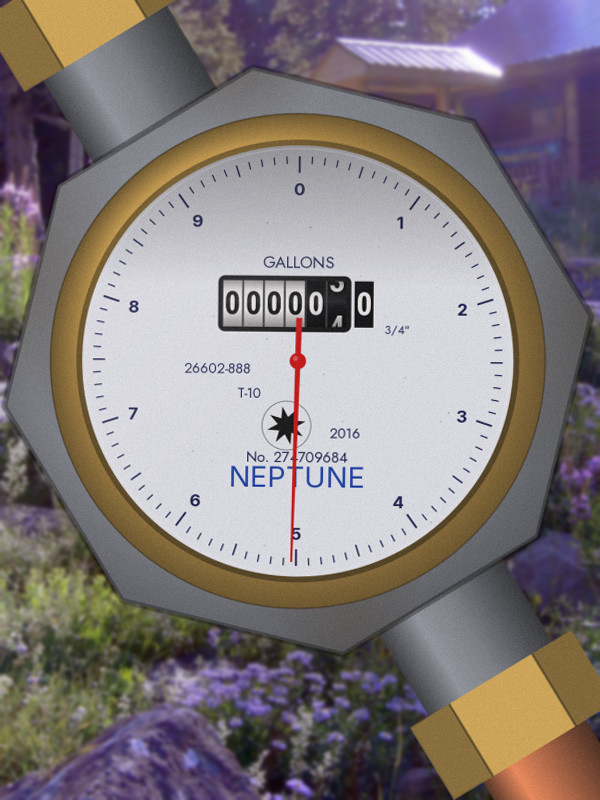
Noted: {"value": 35.0, "unit": "gal"}
